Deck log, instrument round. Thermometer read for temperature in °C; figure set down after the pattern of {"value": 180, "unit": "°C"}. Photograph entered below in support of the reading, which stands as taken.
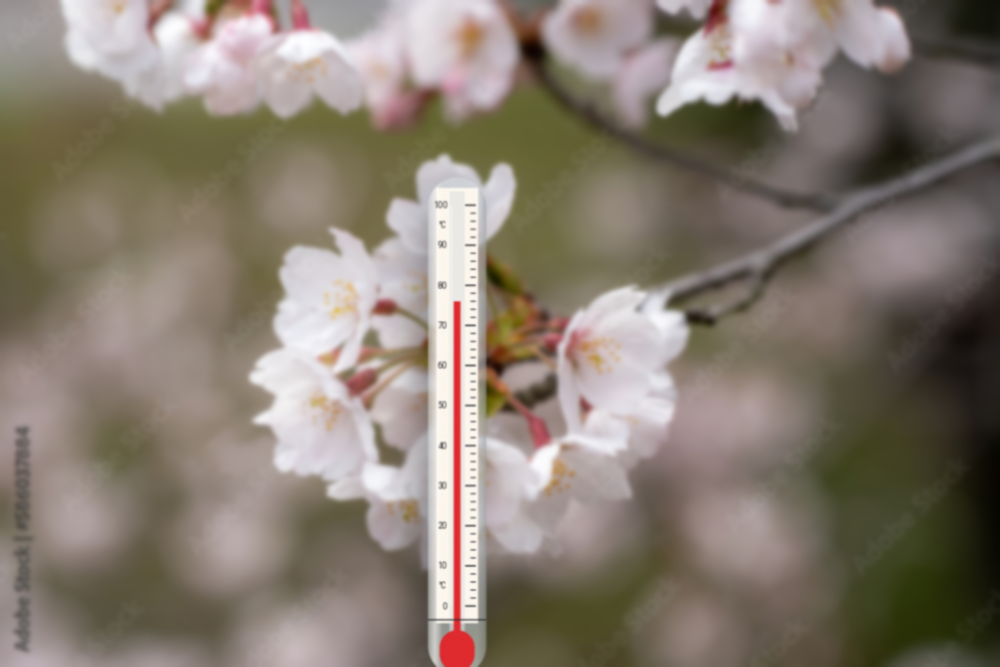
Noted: {"value": 76, "unit": "°C"}
